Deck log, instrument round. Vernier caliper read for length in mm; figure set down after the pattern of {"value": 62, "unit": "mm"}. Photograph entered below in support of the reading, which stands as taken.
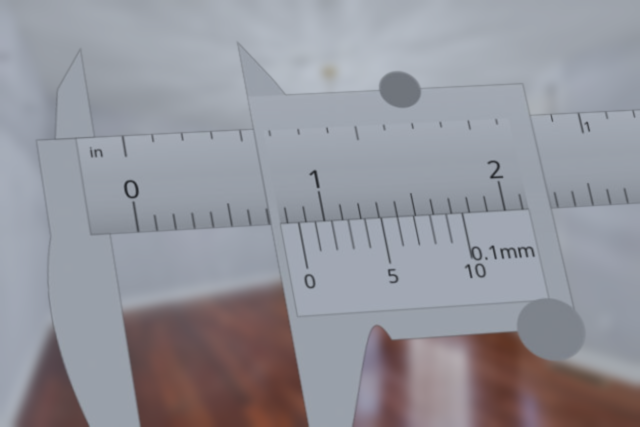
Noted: {"value": 8.6, "unit": "mm"}
